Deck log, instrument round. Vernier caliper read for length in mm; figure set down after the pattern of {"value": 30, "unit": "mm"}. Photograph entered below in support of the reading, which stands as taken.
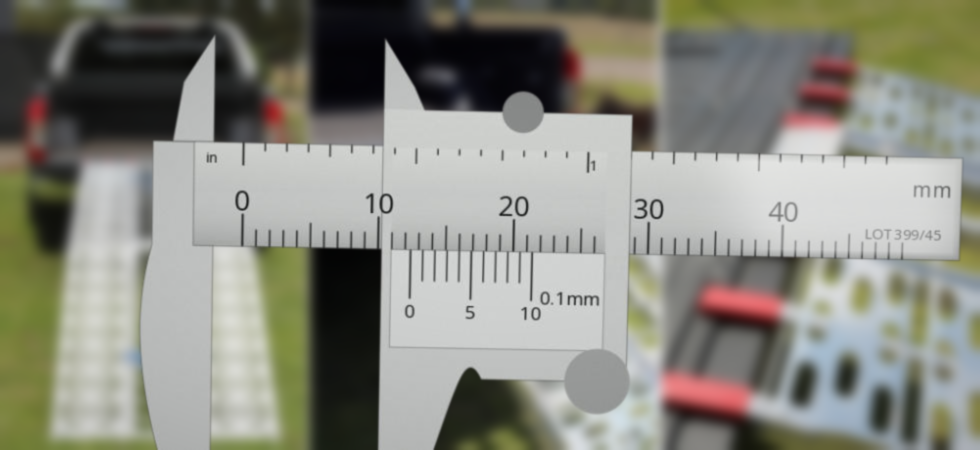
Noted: {"value": 12.4, "unit": "mm"}
